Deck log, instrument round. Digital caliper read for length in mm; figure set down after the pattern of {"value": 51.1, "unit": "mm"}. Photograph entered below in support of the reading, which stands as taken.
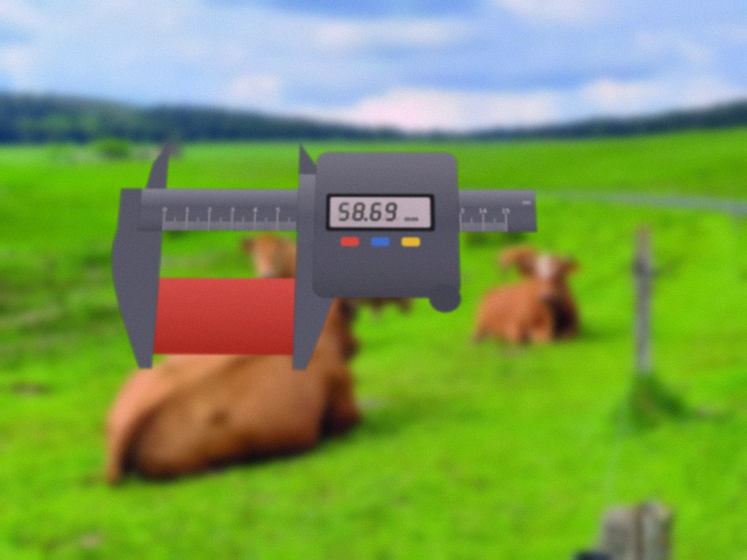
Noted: {"value": 58.69, "unit": "mm"}
